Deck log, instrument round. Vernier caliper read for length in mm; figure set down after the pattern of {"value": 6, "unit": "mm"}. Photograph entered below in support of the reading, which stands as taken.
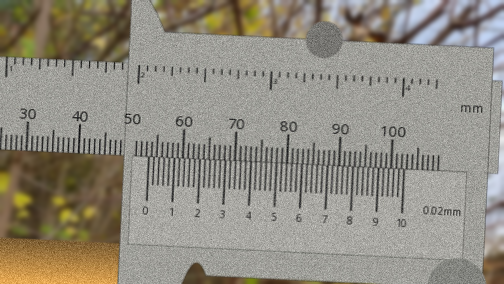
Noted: {"value": 53.5, "unit": "mm"}
